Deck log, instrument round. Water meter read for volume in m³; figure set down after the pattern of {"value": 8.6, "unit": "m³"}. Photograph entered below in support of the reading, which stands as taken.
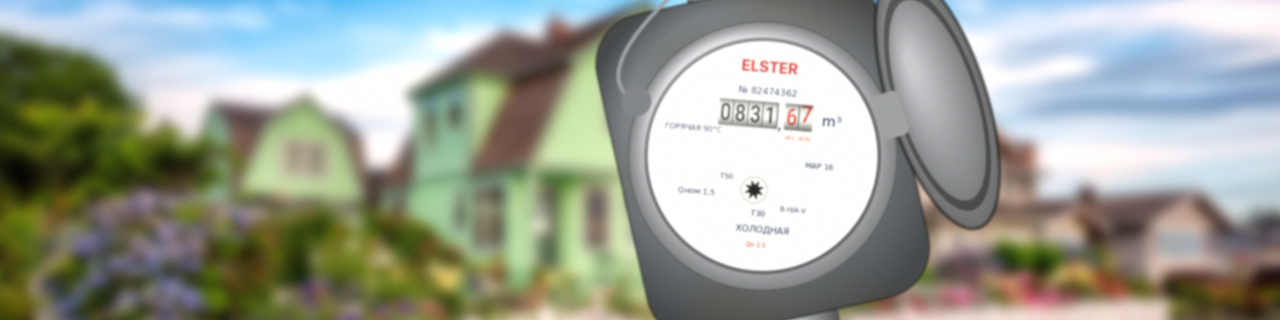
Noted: {"value": 831.67, "unit": "m³"}
